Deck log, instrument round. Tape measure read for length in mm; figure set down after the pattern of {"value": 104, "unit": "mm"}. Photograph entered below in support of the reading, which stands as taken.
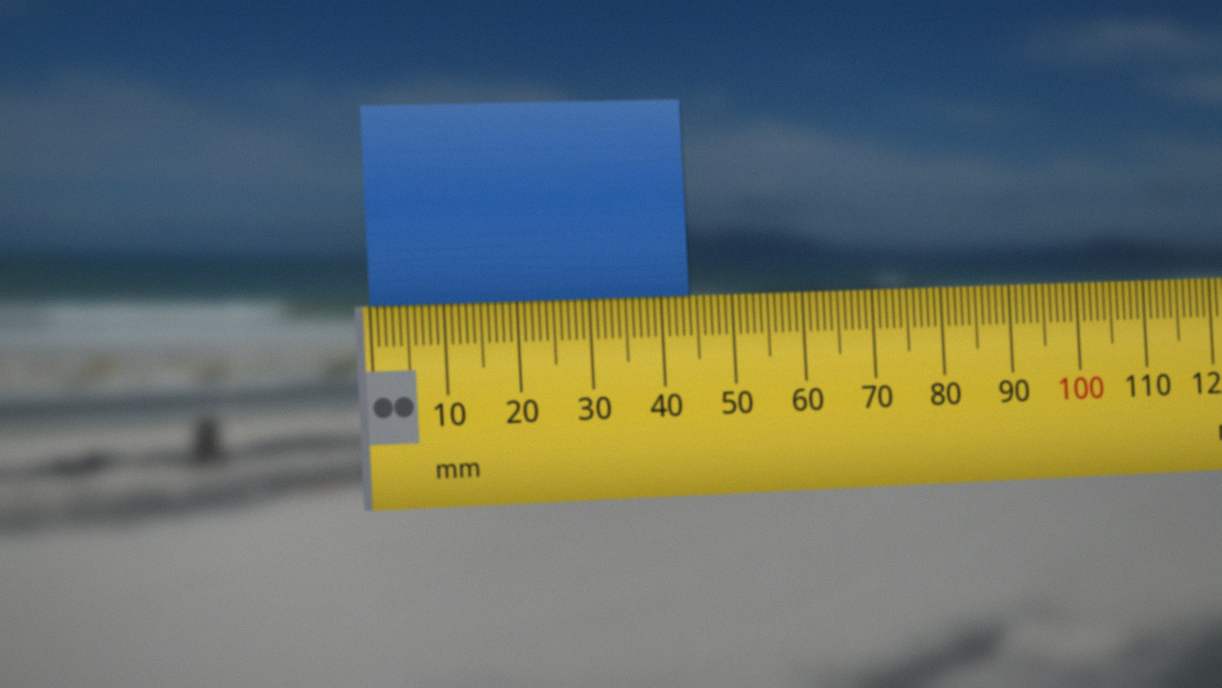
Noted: {"value": 44, "unit": "mm"}
